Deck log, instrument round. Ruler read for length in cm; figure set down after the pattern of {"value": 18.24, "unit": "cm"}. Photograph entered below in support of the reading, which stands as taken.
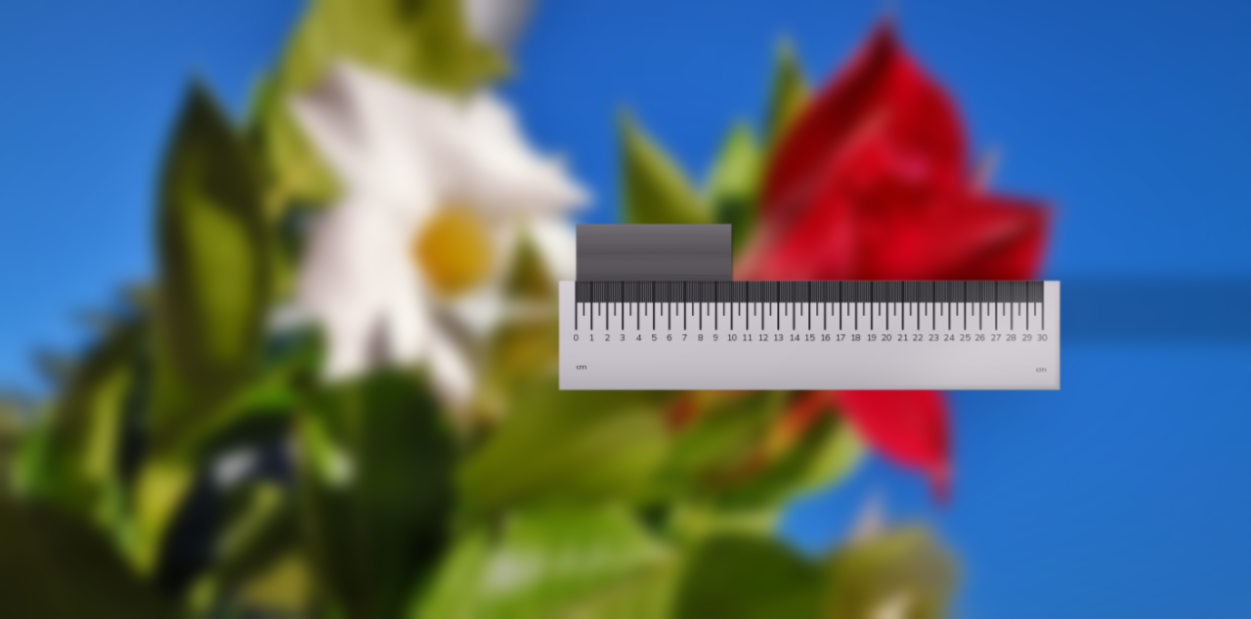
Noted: {"value": 10, "unit": "cm"}
